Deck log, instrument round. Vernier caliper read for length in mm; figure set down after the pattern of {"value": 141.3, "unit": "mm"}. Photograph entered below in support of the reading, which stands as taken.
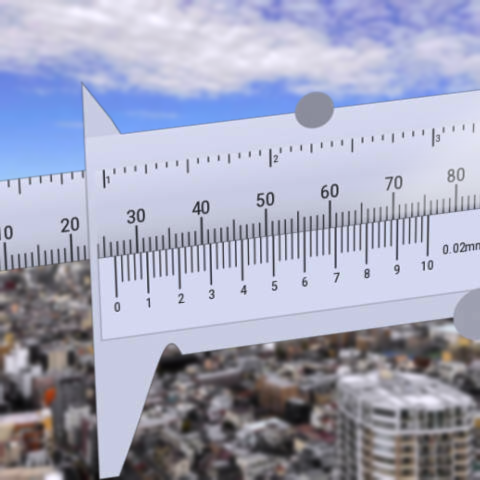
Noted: {"value": 26.6, "unit": "mm"}
